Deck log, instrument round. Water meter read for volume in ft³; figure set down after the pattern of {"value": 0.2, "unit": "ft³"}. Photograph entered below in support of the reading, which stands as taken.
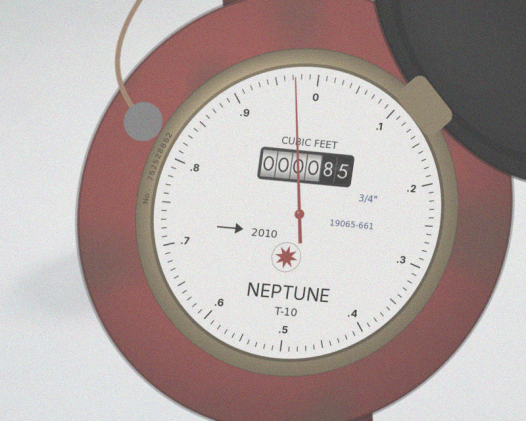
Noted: {"value": 84.97, "unit": "ft³"}
